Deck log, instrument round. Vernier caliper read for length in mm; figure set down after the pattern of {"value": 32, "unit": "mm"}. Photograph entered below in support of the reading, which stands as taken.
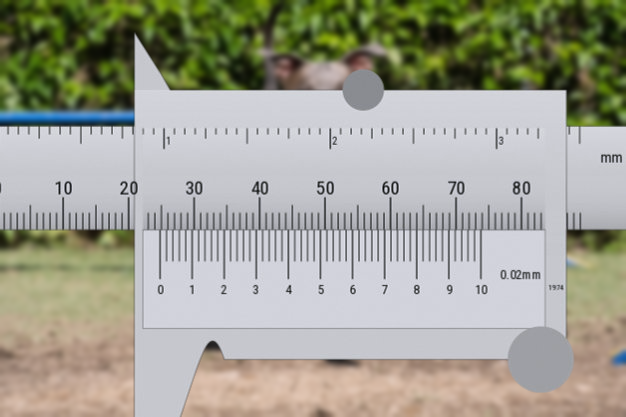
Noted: {"value": 24.8, "unit": "mm"}
